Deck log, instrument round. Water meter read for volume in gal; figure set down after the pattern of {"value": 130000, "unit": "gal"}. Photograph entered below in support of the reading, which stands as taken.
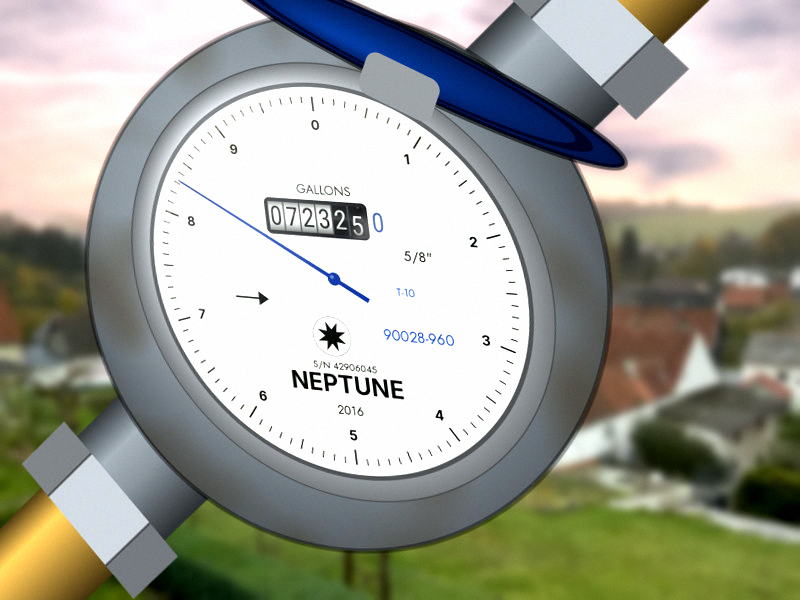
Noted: {"value": 723248.3, "unit": "gal"}
